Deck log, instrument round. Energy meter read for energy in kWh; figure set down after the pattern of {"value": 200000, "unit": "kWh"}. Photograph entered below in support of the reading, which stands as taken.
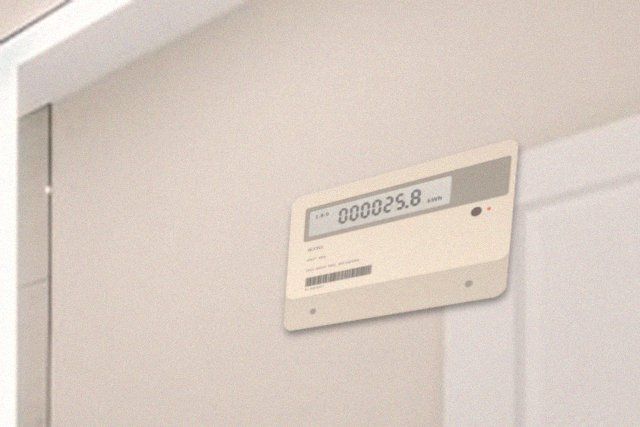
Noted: {"value": 25.8, "unit": "kWh"}
